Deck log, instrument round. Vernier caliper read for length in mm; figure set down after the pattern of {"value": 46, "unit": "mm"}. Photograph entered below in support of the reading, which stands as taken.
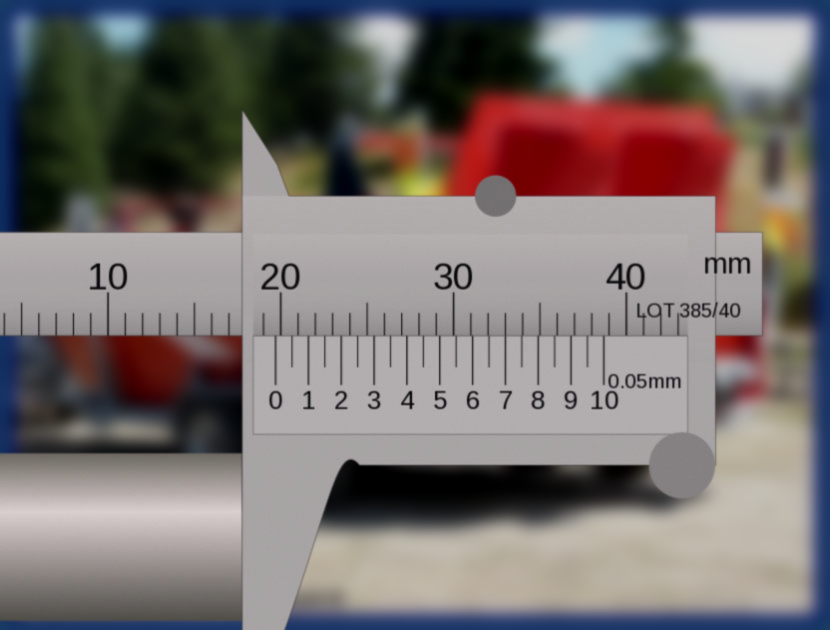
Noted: {"value": 19.7, "unit": "mm"}
